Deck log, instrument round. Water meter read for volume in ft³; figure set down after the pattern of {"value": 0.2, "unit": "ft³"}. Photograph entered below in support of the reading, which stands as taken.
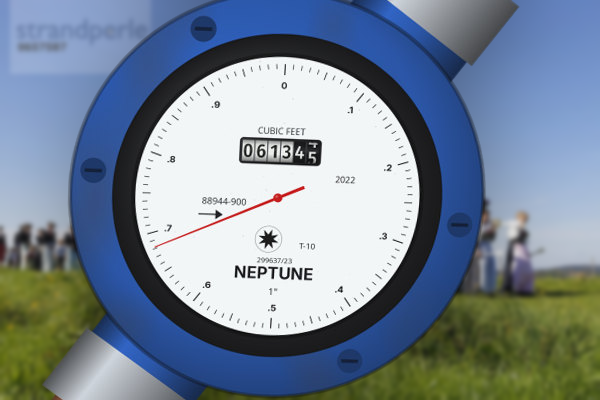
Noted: {"value": 61344.68, "unit": "ft³"}
